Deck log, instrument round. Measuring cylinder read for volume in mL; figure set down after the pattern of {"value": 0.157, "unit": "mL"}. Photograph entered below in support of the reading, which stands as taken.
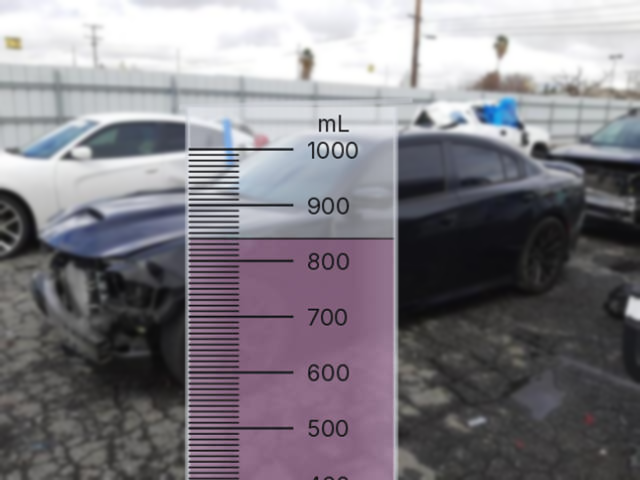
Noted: {"value": 840, "unit": "mL"}
